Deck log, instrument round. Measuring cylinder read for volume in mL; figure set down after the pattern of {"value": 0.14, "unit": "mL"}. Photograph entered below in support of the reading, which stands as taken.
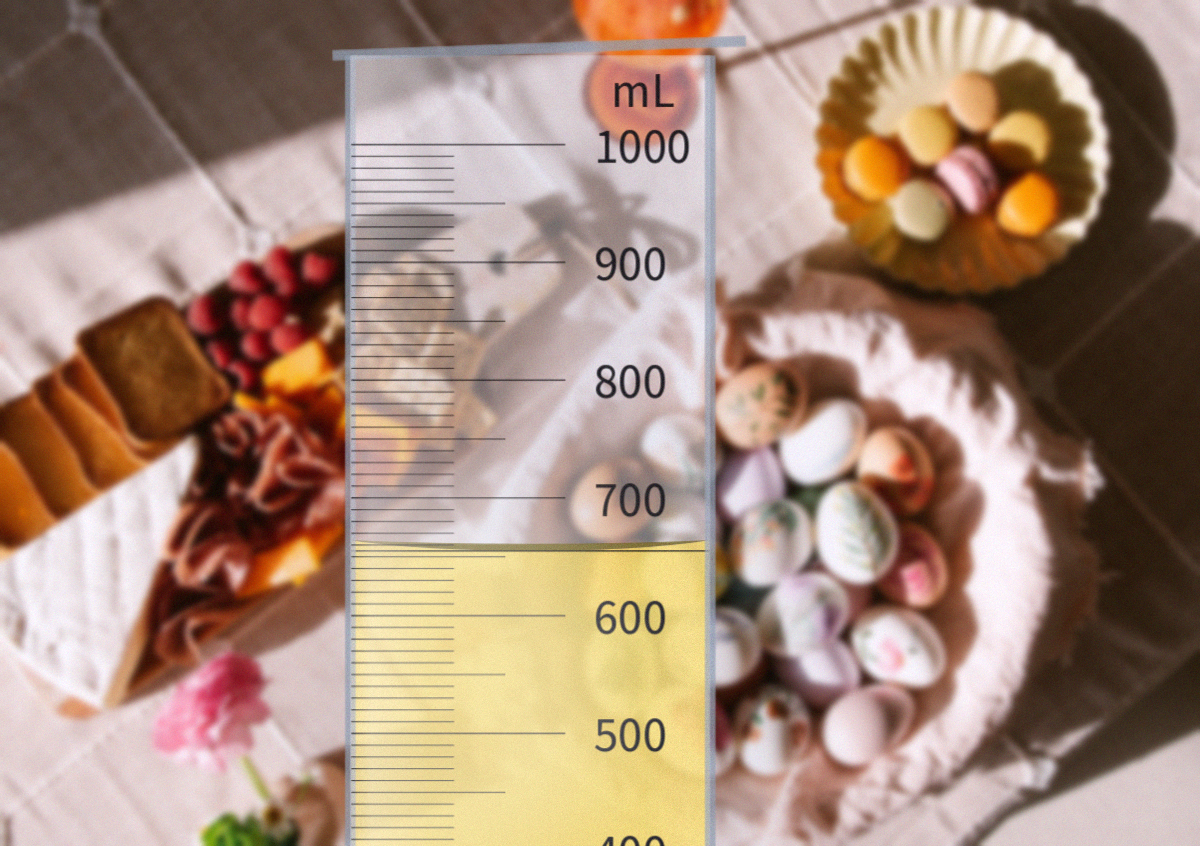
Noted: {"value": 655, "unit": "mL"}
